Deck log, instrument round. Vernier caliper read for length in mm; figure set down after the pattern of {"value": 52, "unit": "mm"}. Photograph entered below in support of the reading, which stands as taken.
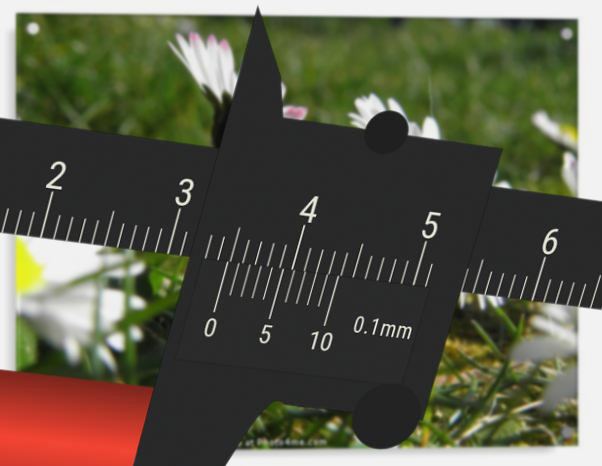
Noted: {"value": 34.8, "unit": "mm"}
